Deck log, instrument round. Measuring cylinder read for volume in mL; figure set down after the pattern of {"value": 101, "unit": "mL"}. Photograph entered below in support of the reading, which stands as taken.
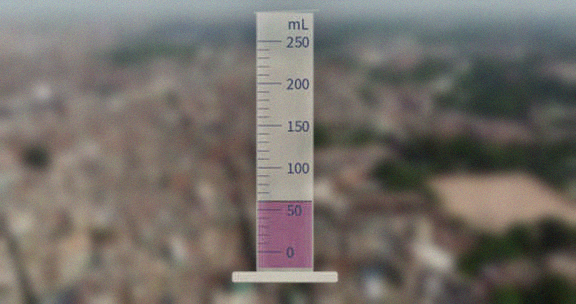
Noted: {"value": 60, "unit": "mL"}
